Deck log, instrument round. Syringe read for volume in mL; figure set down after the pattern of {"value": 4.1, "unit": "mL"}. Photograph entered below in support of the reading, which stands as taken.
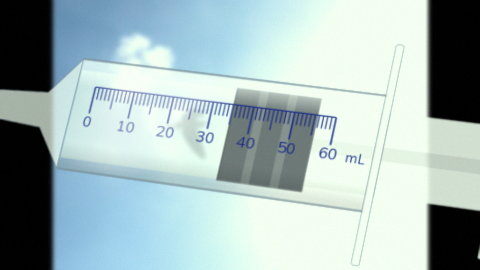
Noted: {"value": 35, "unit": "mL"}
